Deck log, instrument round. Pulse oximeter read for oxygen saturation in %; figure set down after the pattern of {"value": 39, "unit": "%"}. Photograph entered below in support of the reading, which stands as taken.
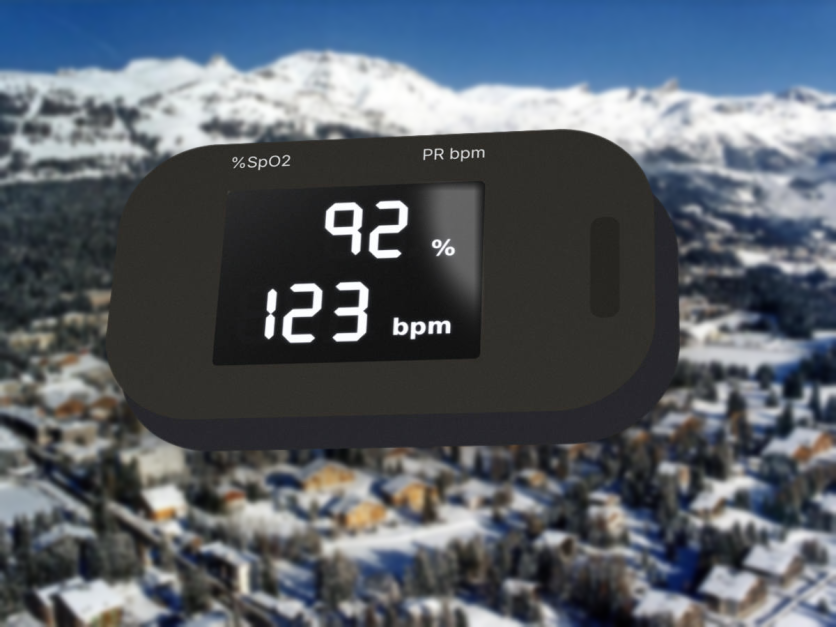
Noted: {"value": 92, "unit": "%"}
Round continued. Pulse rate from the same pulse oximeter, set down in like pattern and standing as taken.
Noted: {"value": 123, "unit": "bpm"}
